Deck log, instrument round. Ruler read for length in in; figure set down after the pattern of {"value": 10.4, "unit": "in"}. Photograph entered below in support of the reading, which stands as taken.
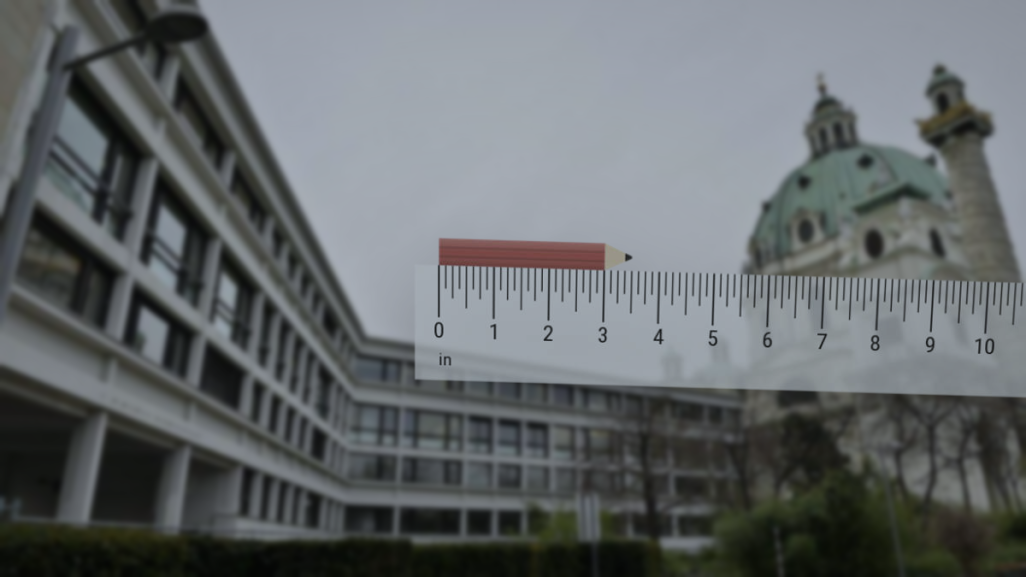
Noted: {"value": 3.5, "unit": "in"}
